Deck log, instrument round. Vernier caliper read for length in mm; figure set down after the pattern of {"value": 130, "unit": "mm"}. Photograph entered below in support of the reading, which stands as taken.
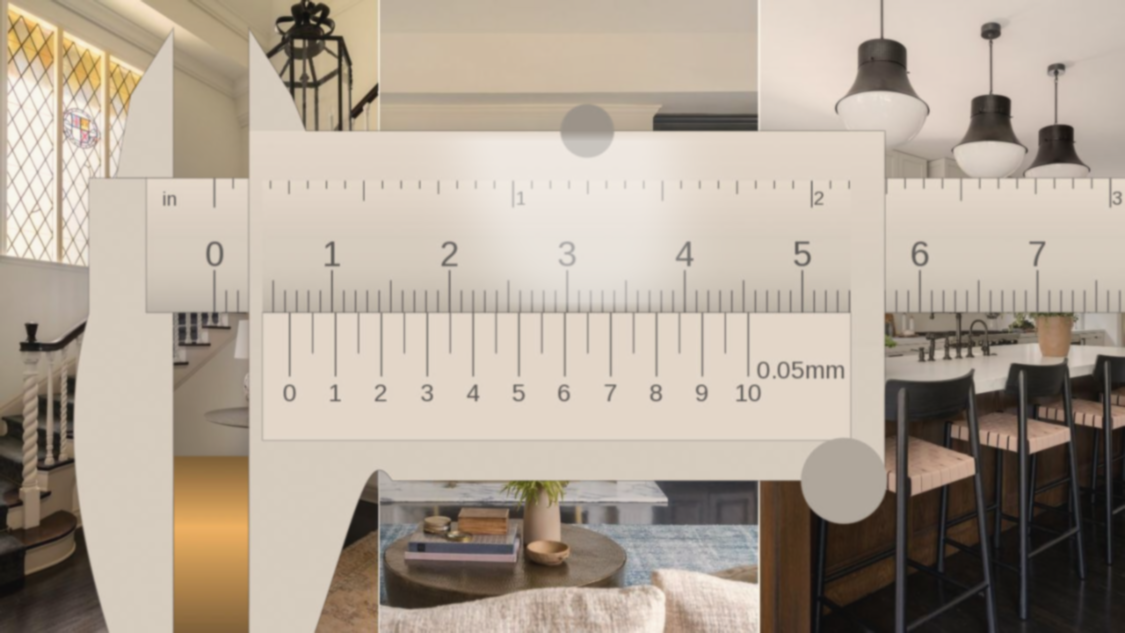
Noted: {"value": 6.4, "unit": "mm"}
